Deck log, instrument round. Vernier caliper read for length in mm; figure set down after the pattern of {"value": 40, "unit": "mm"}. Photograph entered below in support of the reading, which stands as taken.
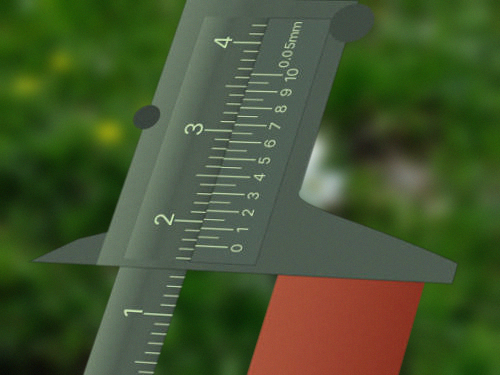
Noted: {"value": 17.4, "unit": "mm"}
